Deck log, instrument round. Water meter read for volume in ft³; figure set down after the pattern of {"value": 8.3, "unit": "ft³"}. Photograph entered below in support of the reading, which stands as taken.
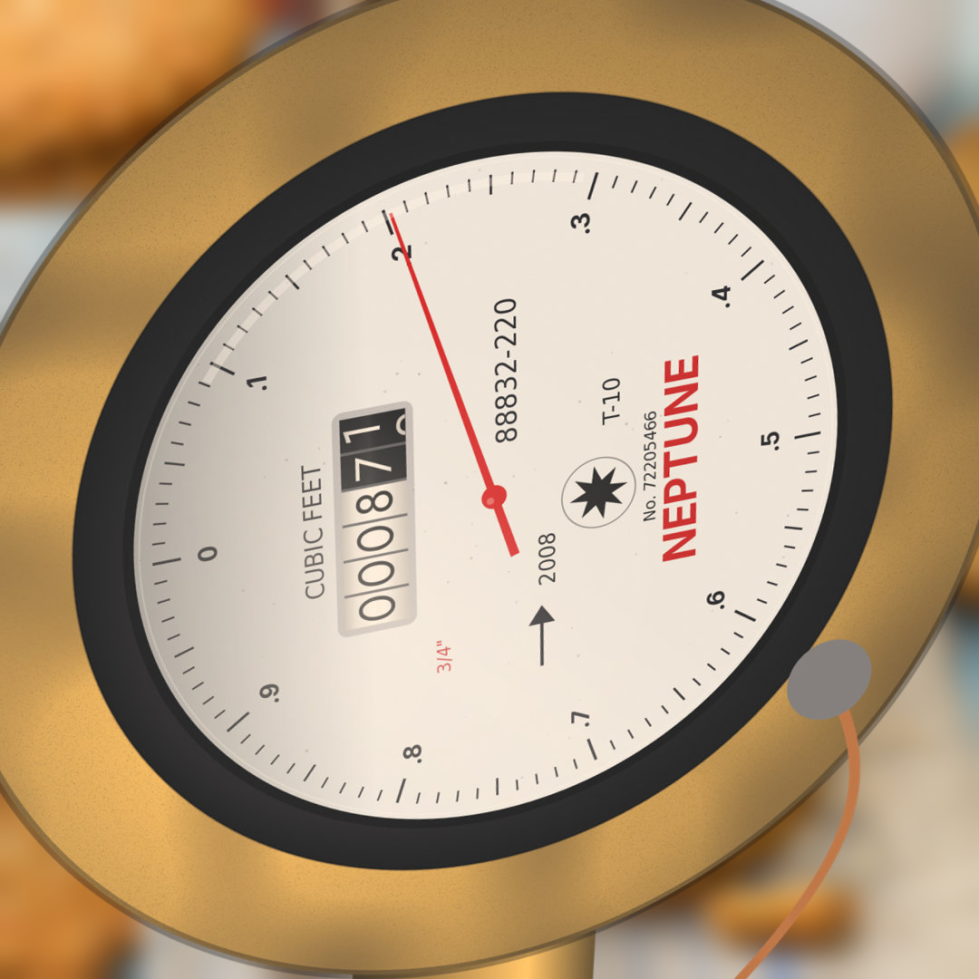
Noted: {"value": 871.20, "unit": "ft³"}
